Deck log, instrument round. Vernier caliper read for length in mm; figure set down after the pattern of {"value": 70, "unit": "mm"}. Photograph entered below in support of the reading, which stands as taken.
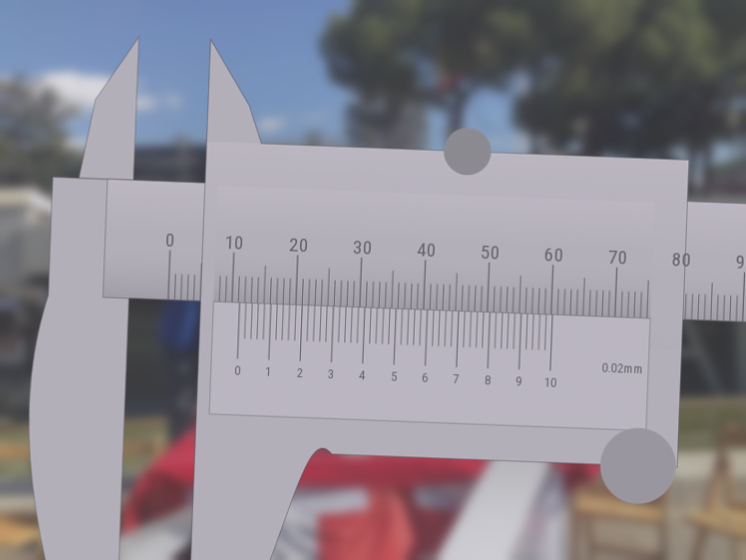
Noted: {"value": 11.2, "unit": "mm"}
